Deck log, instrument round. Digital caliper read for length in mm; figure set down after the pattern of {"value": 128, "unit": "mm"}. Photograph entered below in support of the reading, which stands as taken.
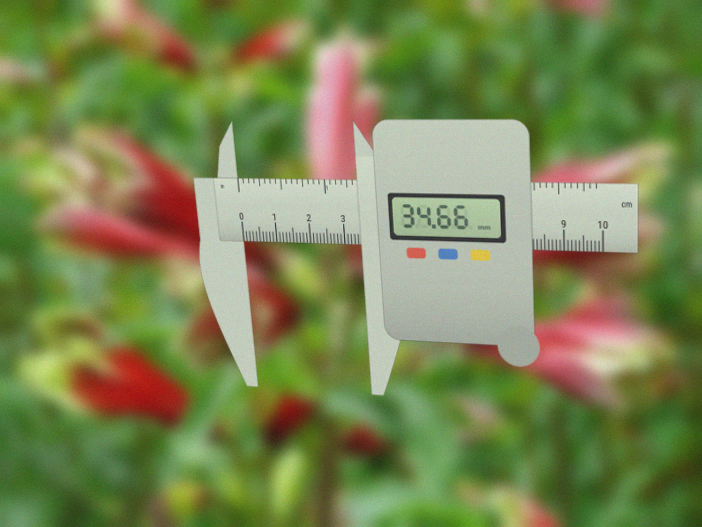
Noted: {"value": 34.66, "unit": "mm"}
